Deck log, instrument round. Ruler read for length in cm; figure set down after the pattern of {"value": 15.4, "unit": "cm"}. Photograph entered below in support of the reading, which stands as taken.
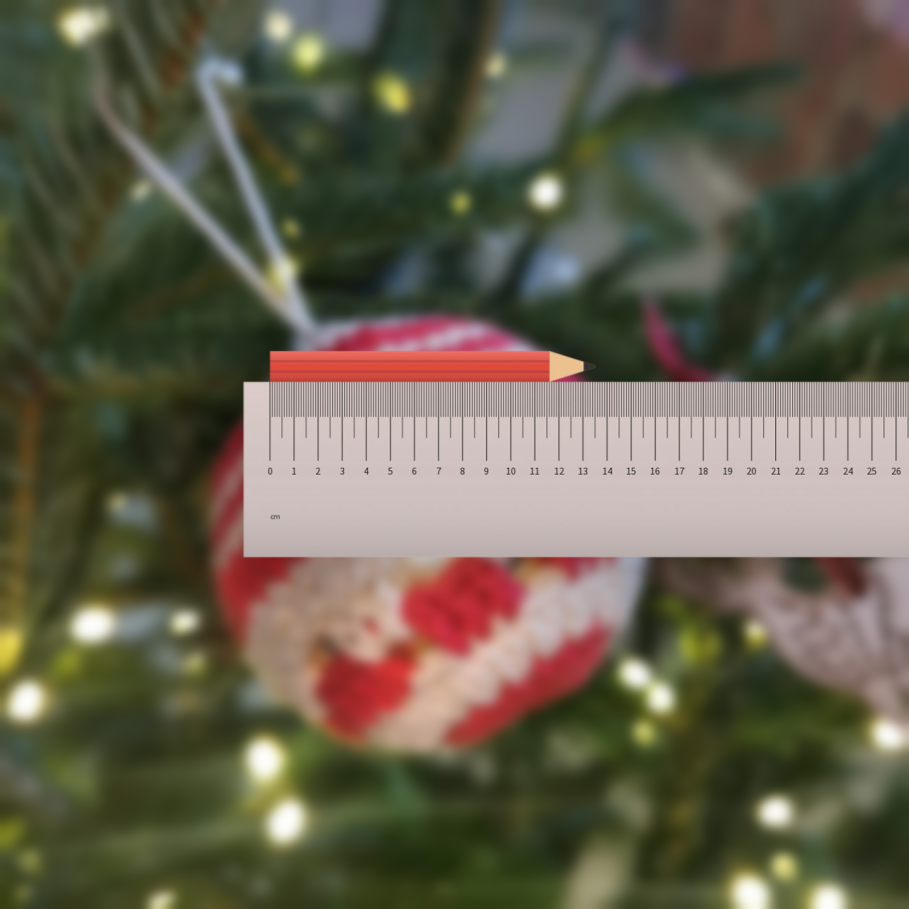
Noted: {"value": 13.5, "unit": "cm"}
